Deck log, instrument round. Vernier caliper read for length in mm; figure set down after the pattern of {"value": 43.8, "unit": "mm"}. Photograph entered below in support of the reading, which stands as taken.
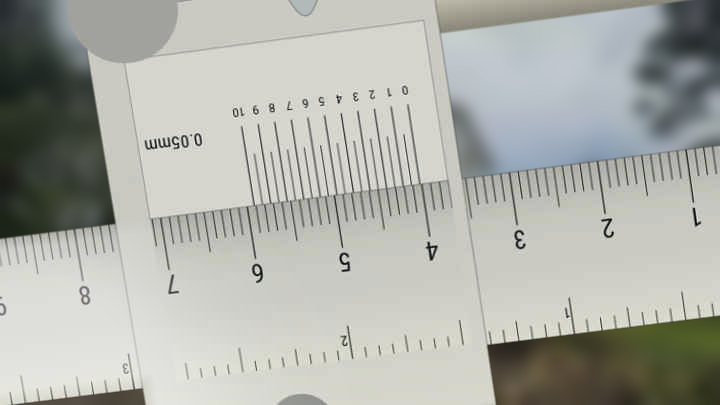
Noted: {"value": 40.2, "unit": "mm"}
